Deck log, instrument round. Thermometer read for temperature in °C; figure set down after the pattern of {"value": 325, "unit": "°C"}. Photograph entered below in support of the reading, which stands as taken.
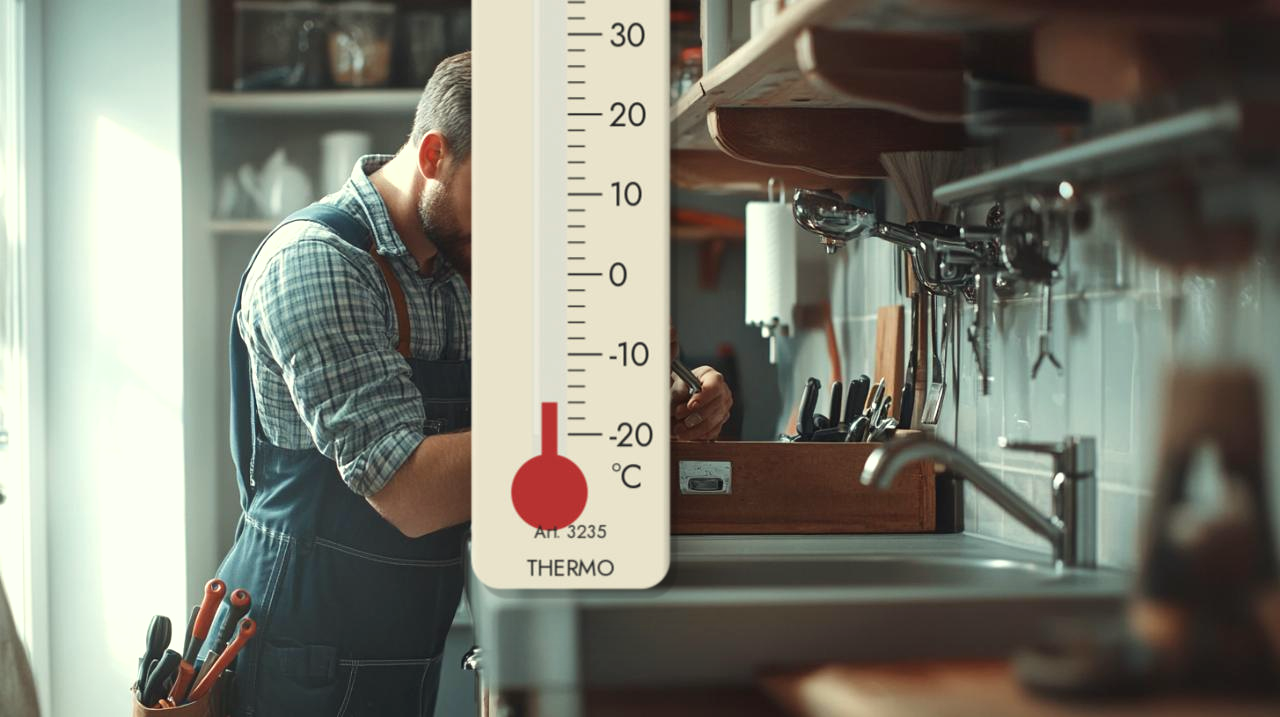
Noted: {"value": -16, "unit": "°C"}
